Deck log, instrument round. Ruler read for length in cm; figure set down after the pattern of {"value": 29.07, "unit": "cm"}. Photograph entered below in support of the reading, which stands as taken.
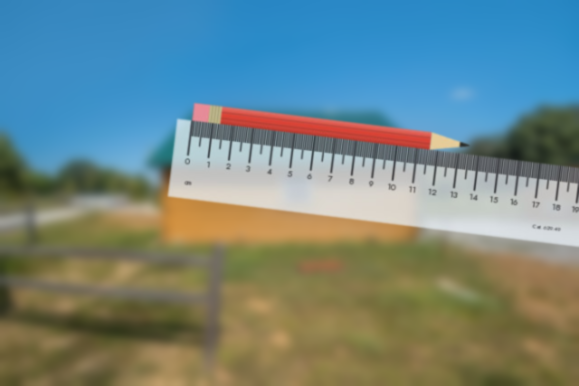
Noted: {"value": 13.5, "unit": "cm"}
